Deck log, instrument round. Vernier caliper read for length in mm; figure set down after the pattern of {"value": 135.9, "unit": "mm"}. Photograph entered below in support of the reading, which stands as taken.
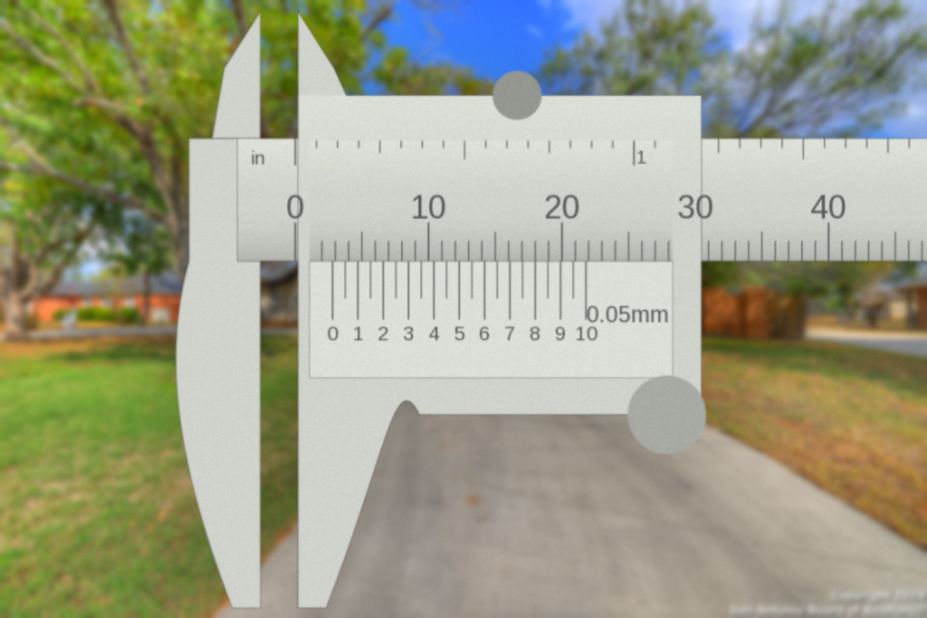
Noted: {"value": 2.8, "unit": "mm"}
